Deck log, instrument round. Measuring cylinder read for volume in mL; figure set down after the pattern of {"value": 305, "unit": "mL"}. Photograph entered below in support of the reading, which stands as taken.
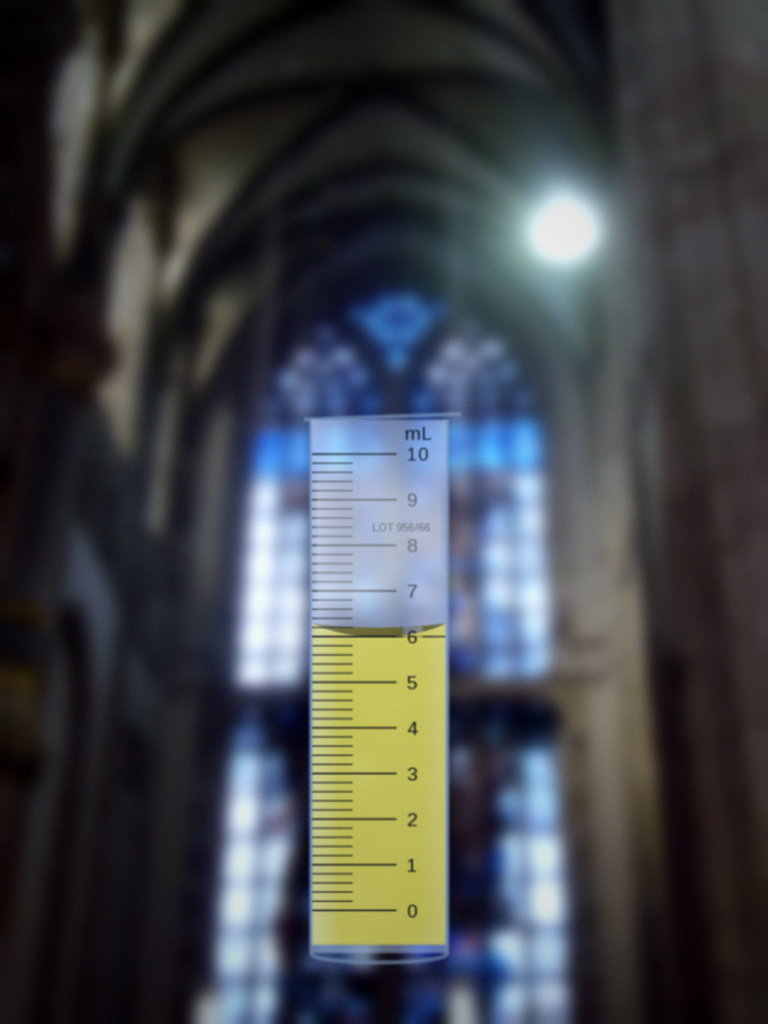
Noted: {"value": 6, "unit": "mL"}
